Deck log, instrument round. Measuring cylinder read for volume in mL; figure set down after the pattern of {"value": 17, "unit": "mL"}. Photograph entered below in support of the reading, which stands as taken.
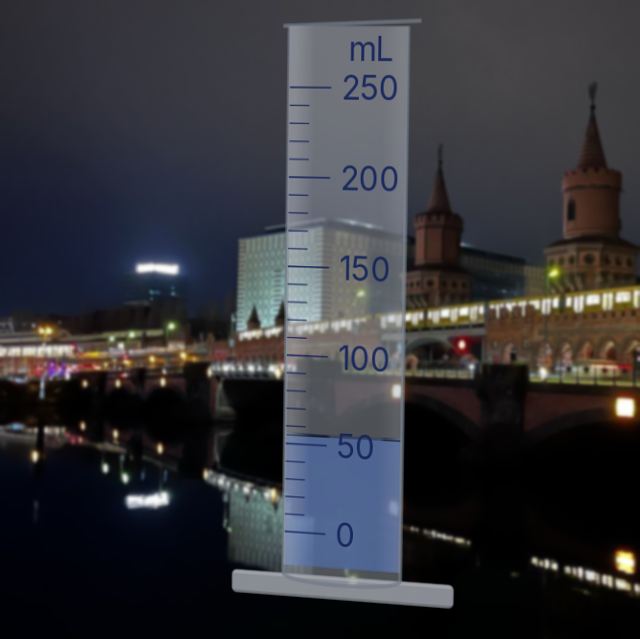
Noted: {"value": 55, "unit": "mL"}
